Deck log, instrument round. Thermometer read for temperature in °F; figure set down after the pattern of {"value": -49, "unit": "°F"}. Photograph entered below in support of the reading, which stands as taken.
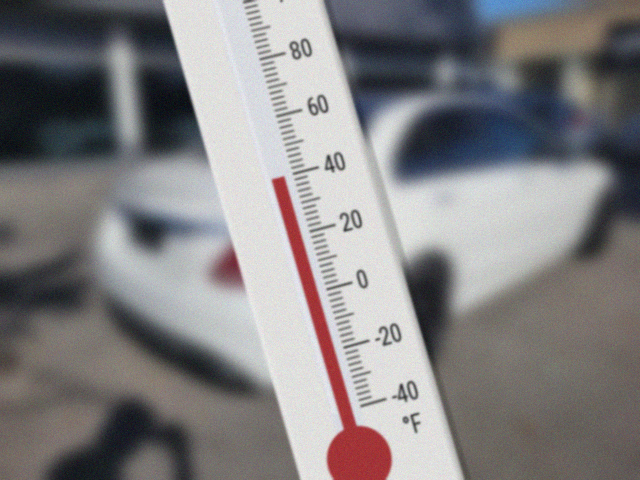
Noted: {"value": 40, "unit": "°F"}
